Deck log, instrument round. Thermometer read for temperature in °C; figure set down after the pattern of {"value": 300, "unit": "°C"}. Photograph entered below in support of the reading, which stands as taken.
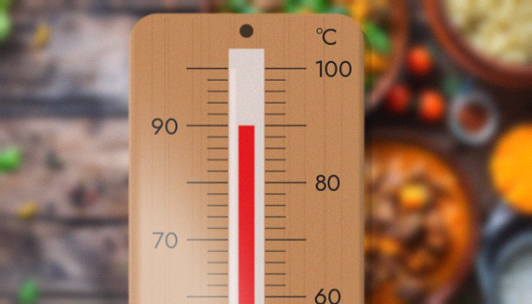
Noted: {"value": 90, "unit": "°C"}
